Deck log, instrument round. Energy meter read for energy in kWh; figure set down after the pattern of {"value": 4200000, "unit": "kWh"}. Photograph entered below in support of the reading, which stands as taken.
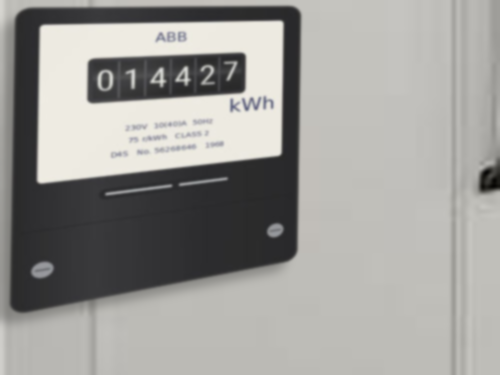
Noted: {"value": 14427, "unit": "kWh"}
